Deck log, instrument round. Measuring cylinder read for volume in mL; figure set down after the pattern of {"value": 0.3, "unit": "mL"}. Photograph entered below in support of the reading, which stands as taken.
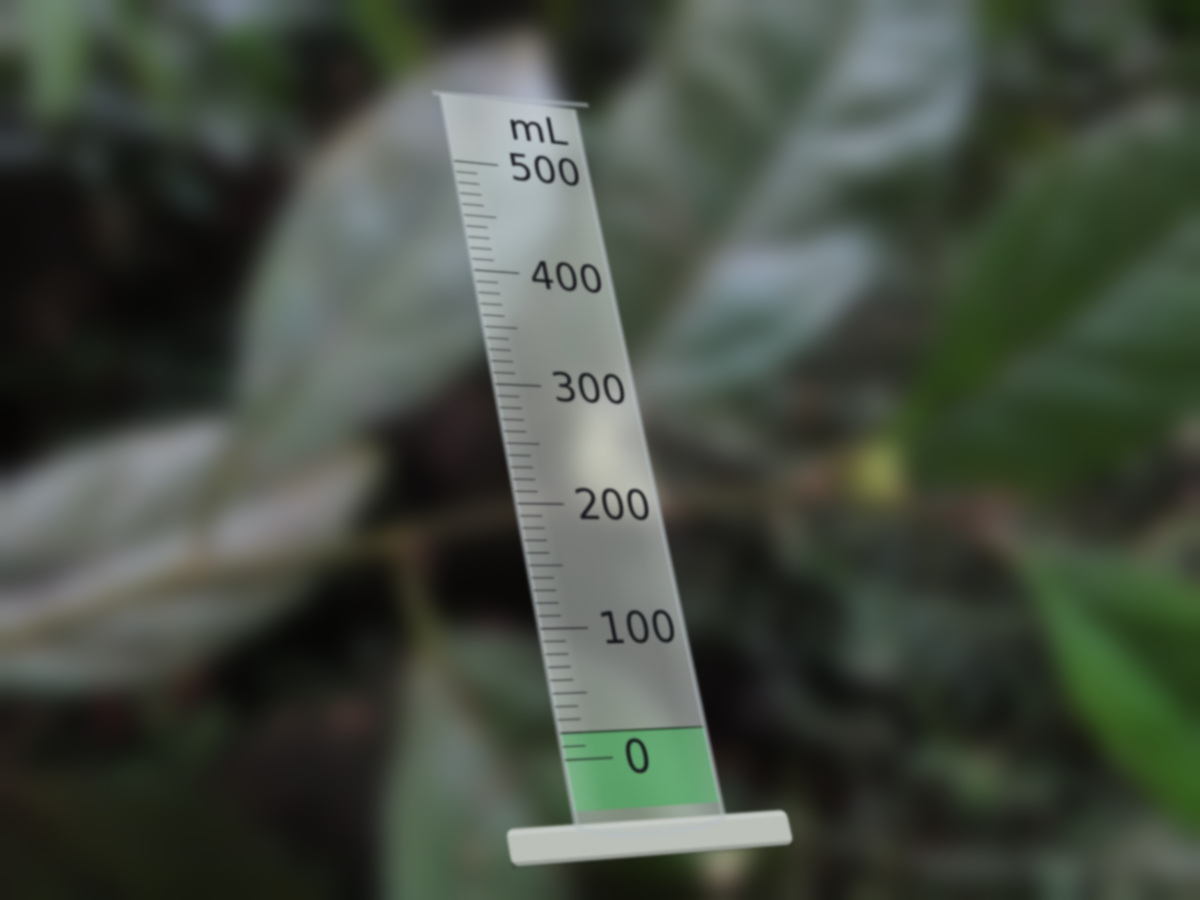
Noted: {"value": 20, "unit": "mL"}
